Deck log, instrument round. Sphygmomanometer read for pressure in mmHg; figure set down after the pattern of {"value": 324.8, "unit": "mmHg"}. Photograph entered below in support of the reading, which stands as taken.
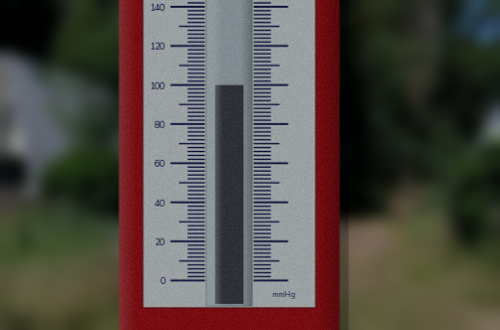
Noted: {"value": 100, "unit": "mmHg"}
